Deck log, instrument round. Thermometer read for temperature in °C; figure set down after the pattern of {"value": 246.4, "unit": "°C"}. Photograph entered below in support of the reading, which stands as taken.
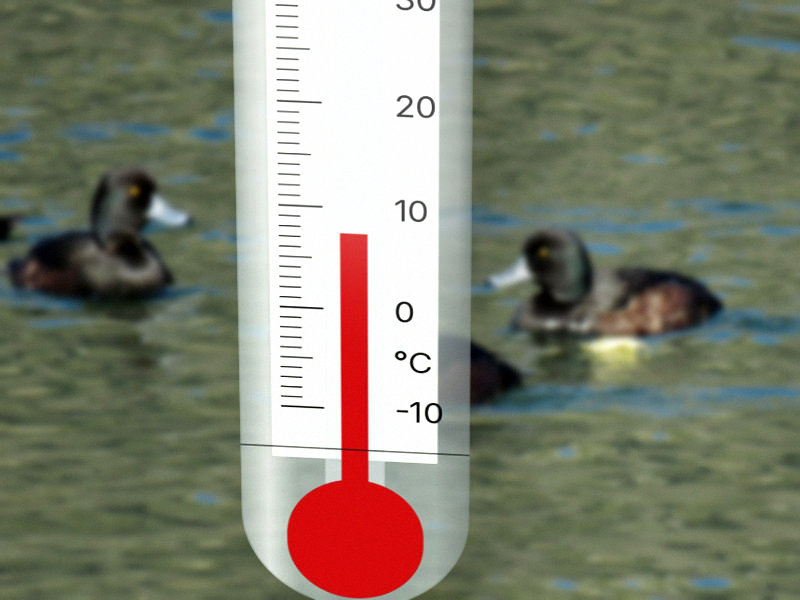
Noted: {"value": 7.5, "unit": "°C"}
